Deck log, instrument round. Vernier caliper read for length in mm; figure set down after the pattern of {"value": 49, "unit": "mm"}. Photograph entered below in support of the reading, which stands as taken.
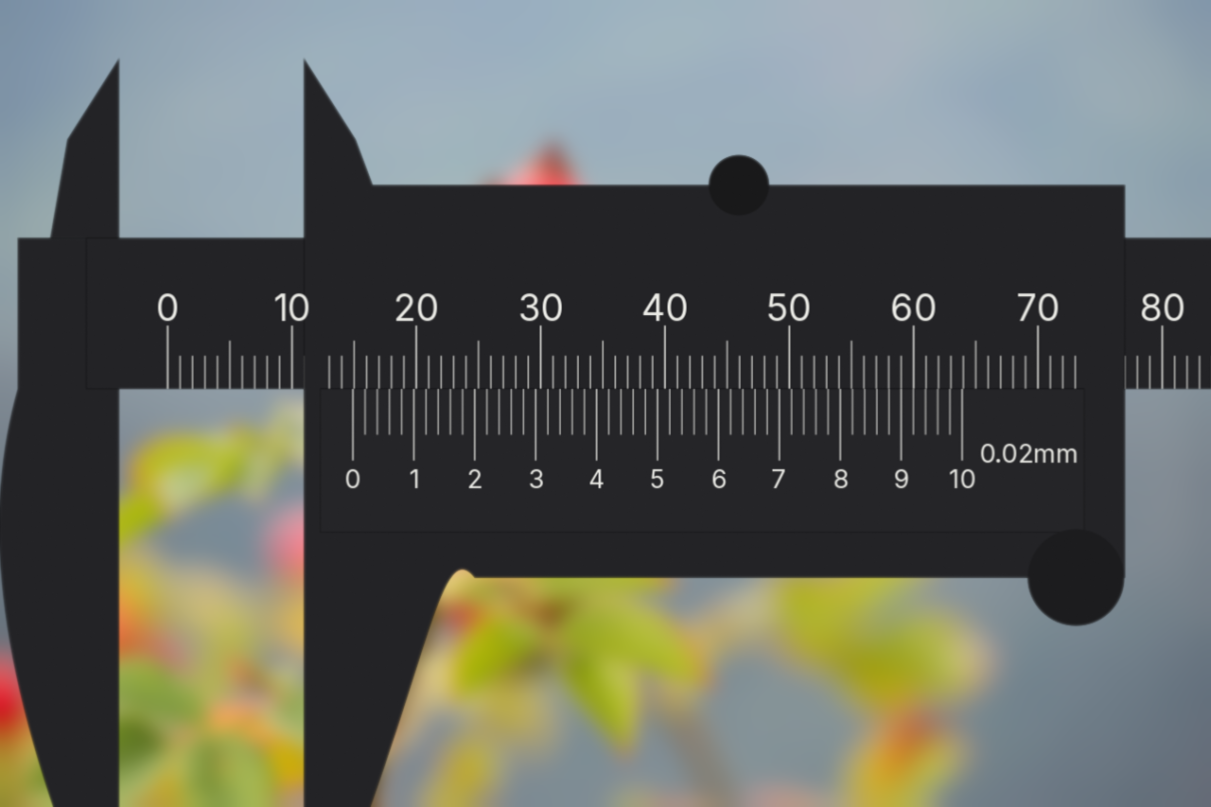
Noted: {"value": 14.9, "unit": "mm"}
